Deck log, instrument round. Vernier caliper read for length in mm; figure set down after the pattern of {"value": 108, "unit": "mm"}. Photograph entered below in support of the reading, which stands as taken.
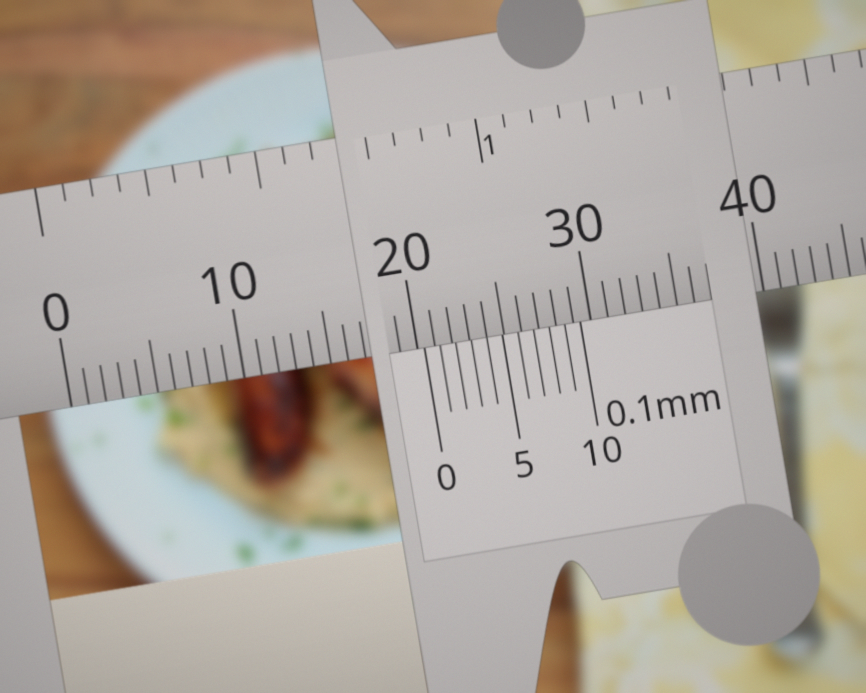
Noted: {"value": 20.4, "unit": "mm"}
